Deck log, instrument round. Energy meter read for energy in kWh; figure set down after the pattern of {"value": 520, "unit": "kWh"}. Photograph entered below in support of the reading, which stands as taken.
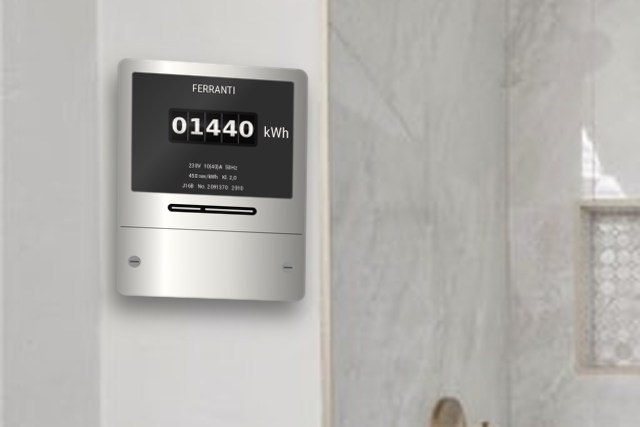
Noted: {"value": 1440, "unit": "kWh"}
